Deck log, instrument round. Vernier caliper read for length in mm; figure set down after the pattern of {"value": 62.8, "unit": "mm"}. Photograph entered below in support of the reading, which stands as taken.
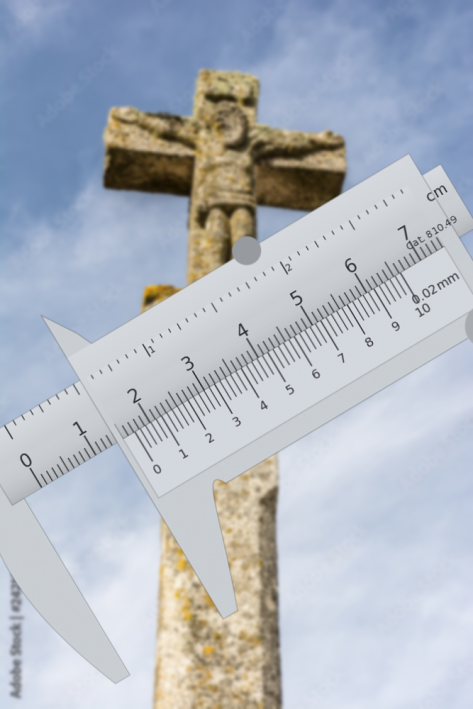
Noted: {"value": 17.2, "unit": "mm"}
